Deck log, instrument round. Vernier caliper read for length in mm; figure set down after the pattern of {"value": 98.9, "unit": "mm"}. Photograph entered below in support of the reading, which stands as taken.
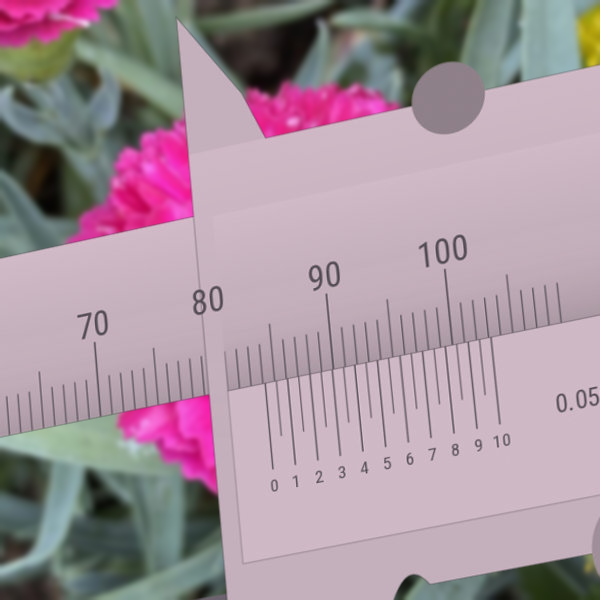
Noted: {"value": 84.2, "unit": "mm"}
